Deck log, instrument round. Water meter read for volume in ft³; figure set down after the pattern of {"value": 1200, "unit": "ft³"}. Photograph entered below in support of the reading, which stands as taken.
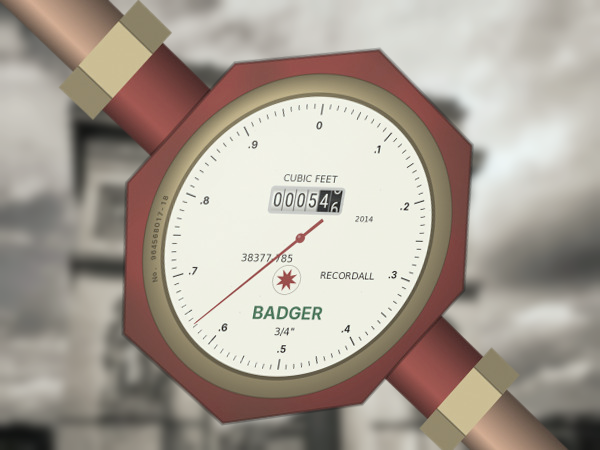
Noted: {"value": 545.63, "unit": "ft³"}
